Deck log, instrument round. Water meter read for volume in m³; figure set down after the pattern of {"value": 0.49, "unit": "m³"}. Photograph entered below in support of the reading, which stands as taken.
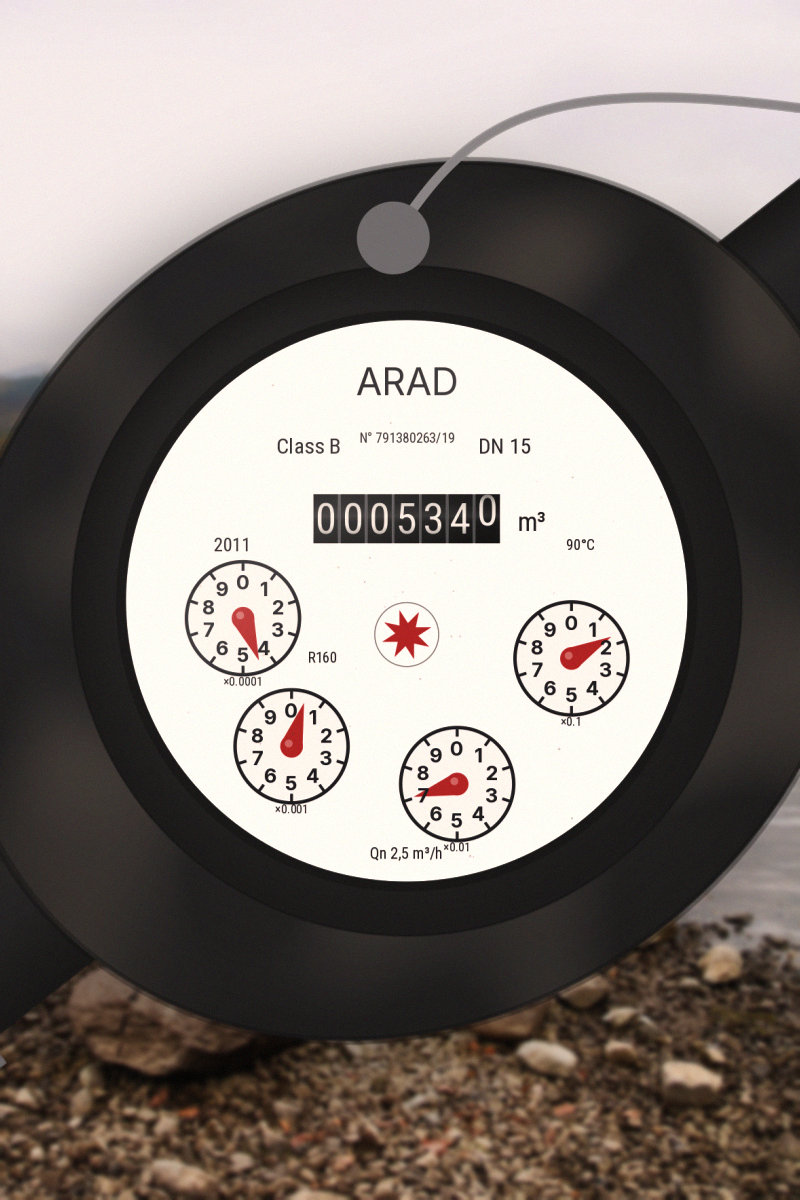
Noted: {"value": 5340.1704, "unit": "m³"}
